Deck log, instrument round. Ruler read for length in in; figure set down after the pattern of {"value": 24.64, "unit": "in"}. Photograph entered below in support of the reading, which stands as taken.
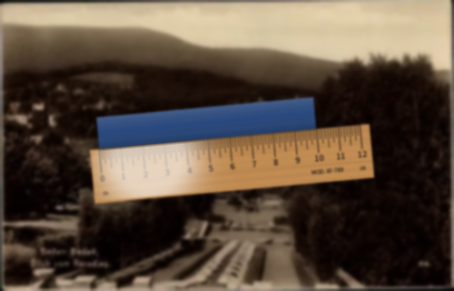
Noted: {"value": 10, "unit": "in"}
